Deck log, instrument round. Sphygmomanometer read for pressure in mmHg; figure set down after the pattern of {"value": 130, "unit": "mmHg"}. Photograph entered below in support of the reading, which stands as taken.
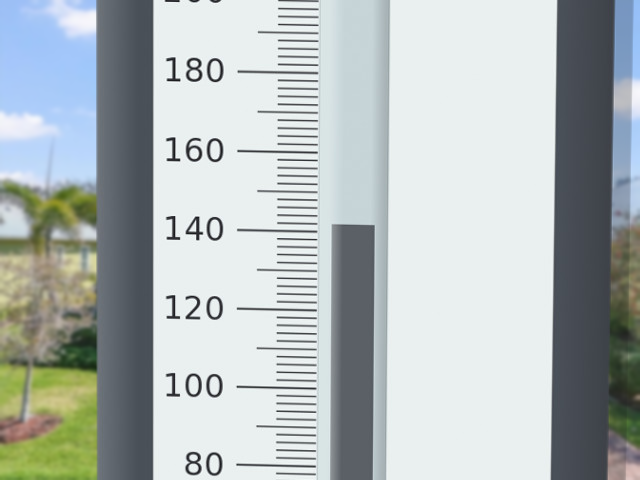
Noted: {"value": 142, "unit": "mmHg"}
